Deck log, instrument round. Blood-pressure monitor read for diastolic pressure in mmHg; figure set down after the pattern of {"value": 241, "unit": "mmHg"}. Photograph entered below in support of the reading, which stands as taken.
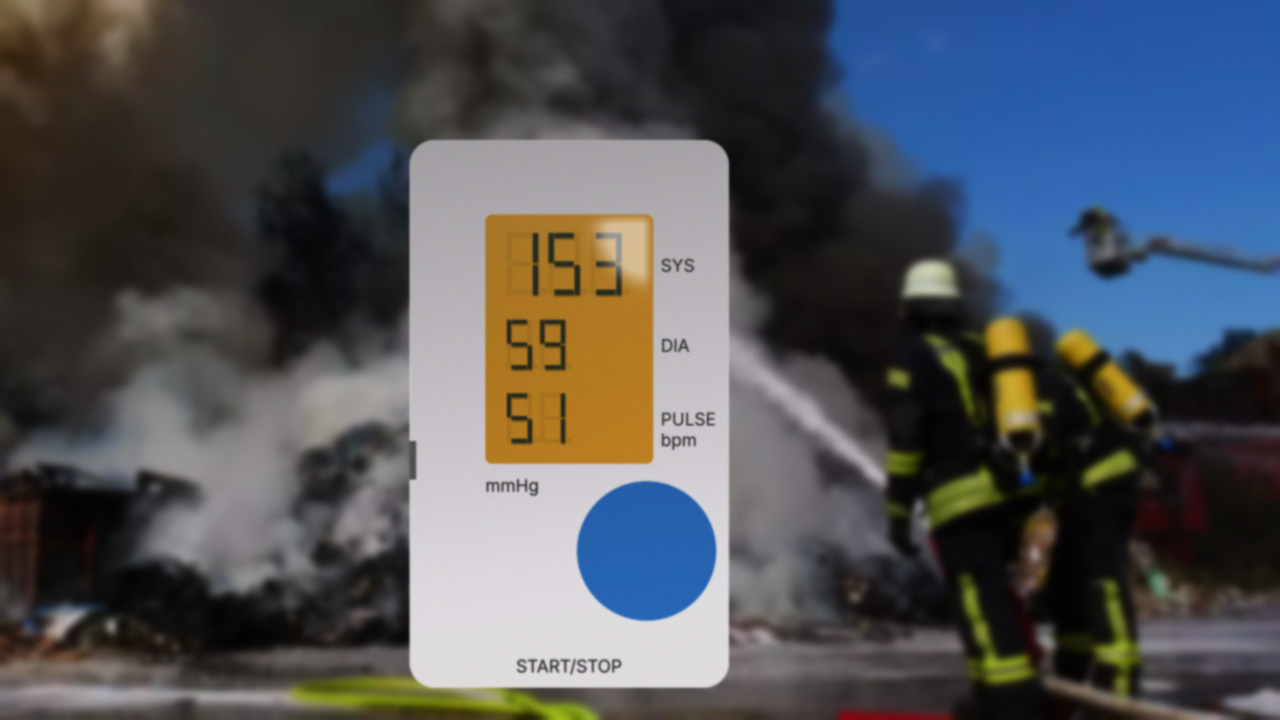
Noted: {"value": 59, "unit": "mmHg"}
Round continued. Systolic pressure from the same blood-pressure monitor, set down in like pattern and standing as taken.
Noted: {"value": 153, "unit": "mmHg"}
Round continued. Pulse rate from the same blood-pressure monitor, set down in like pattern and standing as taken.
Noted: {"value": 51, "unit": "bpm"}
